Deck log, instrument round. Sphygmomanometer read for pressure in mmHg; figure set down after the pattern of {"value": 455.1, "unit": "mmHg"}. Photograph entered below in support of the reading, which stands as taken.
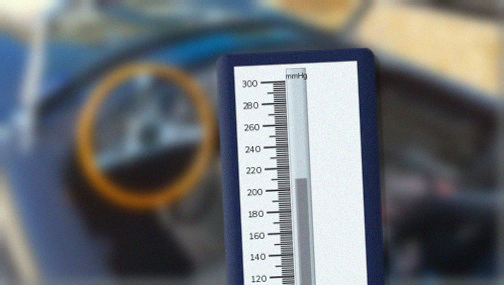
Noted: {"value": 210, "unit": "mmHg"}
